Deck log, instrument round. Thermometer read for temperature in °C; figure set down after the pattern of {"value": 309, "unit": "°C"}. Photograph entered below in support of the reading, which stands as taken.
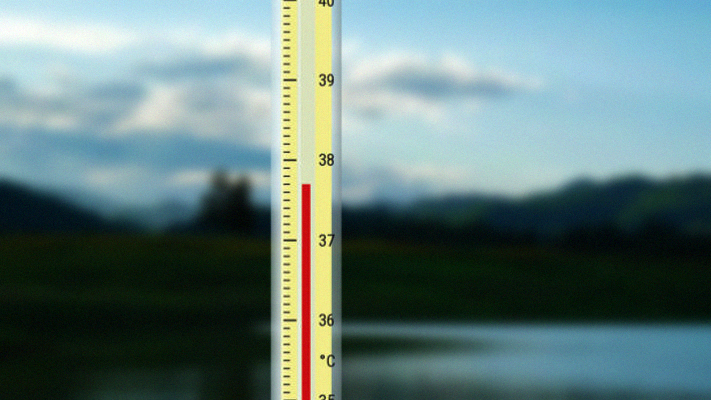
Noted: {"value": 37.7, "unit": "°C"}
